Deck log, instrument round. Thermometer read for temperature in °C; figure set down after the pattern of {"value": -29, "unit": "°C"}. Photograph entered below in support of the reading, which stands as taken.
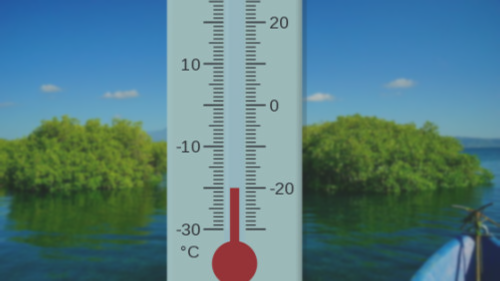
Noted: {"value": -20, "unit": "°C"}
